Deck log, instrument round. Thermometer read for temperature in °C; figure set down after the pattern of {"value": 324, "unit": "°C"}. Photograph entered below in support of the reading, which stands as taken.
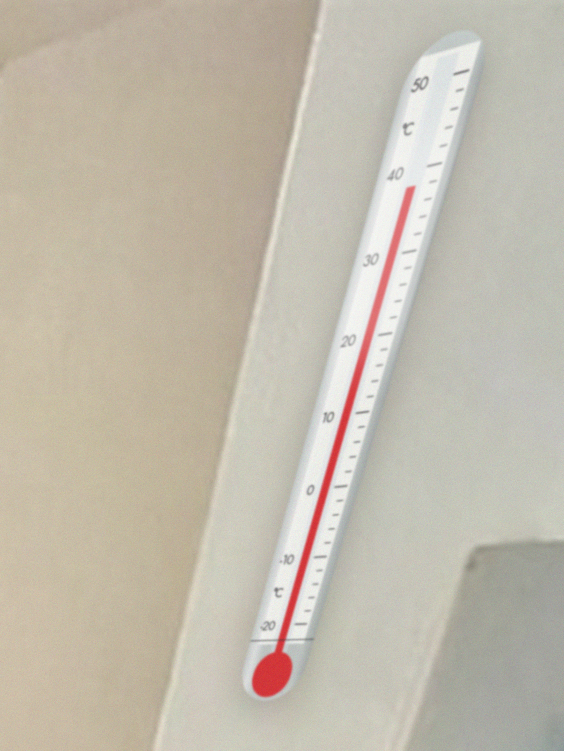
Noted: {"value": 38, "unit": "°C"}
